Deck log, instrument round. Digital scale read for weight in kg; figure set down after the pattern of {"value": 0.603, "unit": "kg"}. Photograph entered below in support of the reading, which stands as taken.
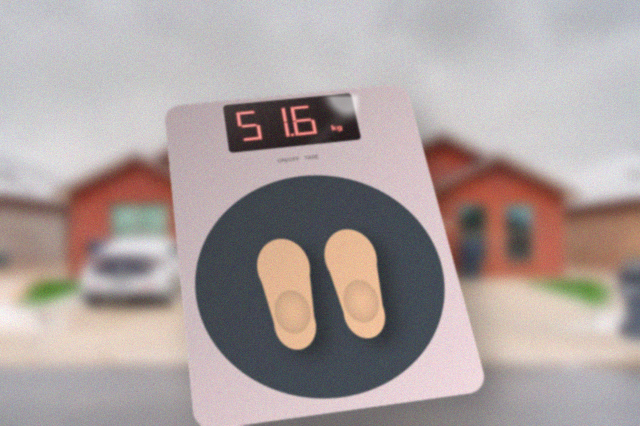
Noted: {"value": 51.6, "unit": "kg"}
